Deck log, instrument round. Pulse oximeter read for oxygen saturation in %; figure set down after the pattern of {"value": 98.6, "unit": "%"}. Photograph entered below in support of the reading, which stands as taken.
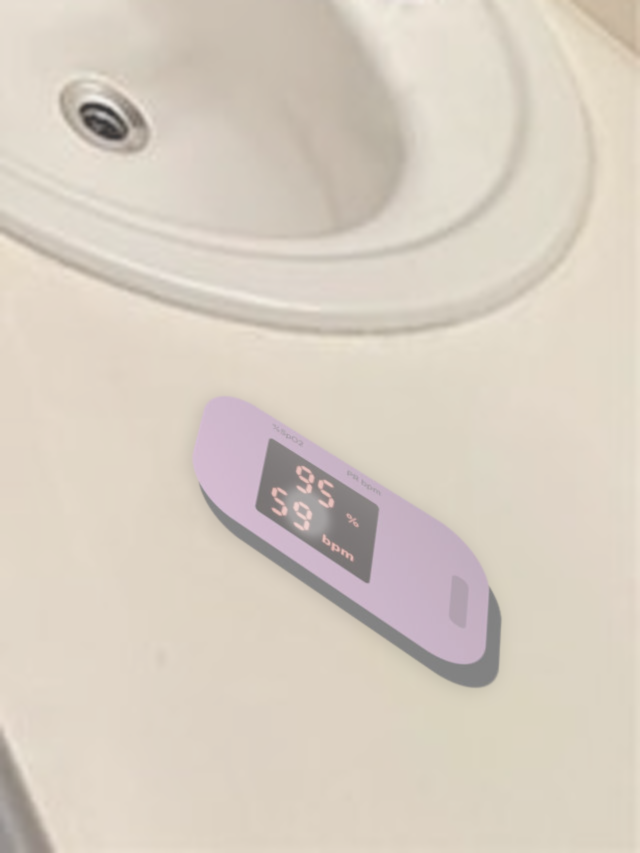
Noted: {"value": 95, "unit": "%"}
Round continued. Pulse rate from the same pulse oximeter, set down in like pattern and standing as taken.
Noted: {"value": 59, "unit": "bpm"}
